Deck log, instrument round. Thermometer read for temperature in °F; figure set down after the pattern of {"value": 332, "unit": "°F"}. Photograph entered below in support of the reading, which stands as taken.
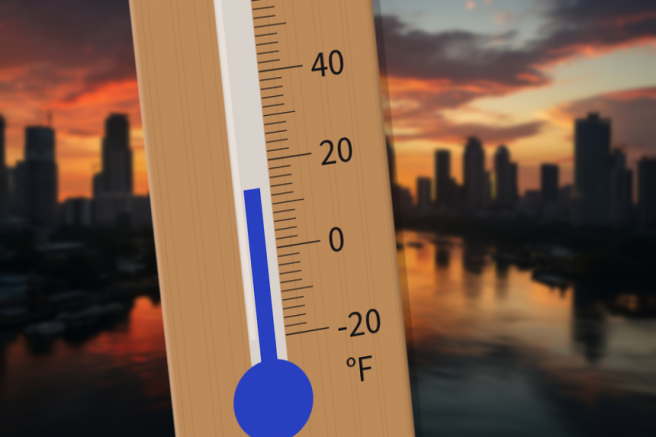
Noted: {"value": 14, "unit": "°F"}
